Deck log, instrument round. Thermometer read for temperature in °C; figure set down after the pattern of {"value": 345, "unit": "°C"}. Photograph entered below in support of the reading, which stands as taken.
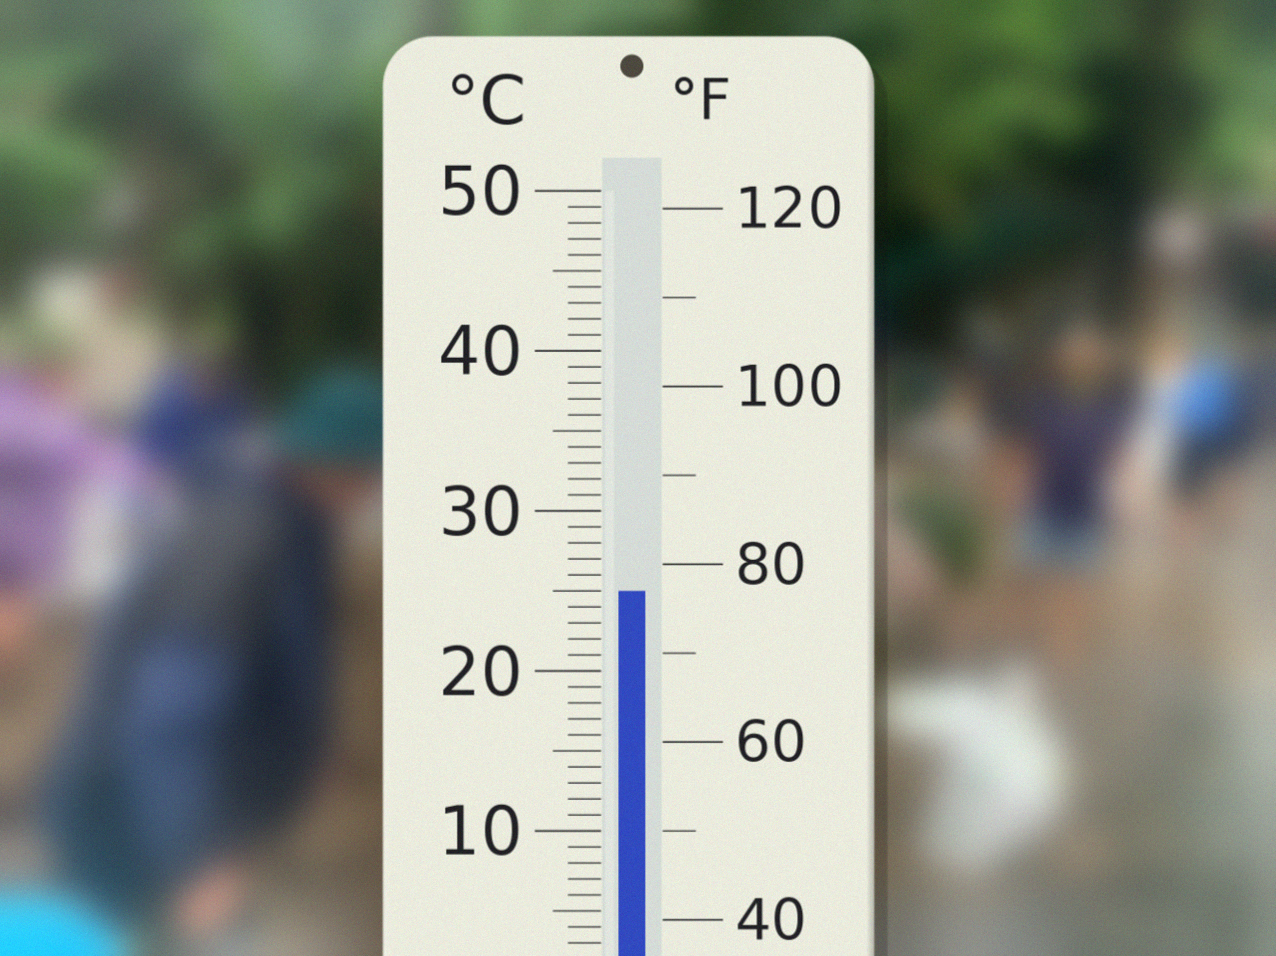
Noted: {"value": 25, "unit": "°C"}
